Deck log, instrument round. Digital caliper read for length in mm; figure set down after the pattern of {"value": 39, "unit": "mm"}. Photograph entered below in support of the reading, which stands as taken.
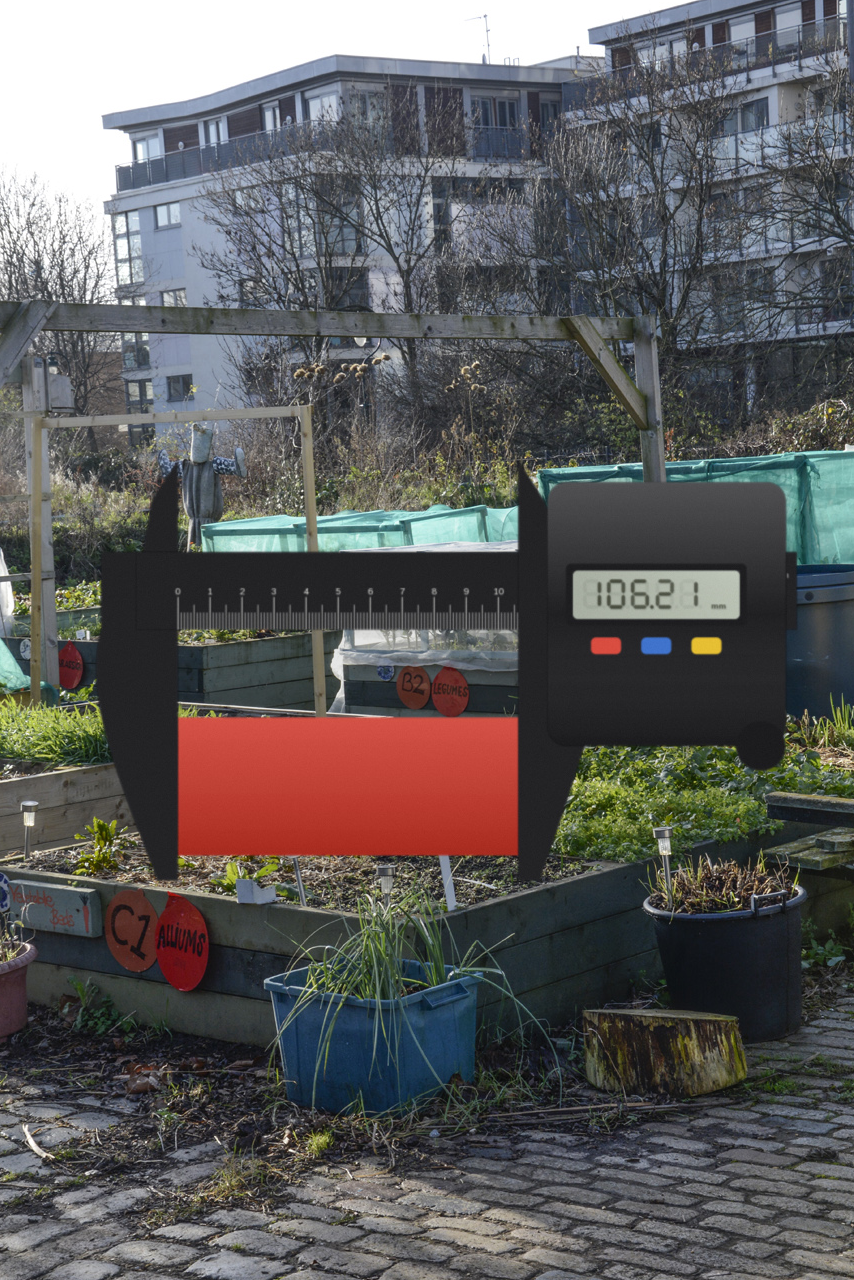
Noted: {"value": 106.21, "unit": "mm"}
